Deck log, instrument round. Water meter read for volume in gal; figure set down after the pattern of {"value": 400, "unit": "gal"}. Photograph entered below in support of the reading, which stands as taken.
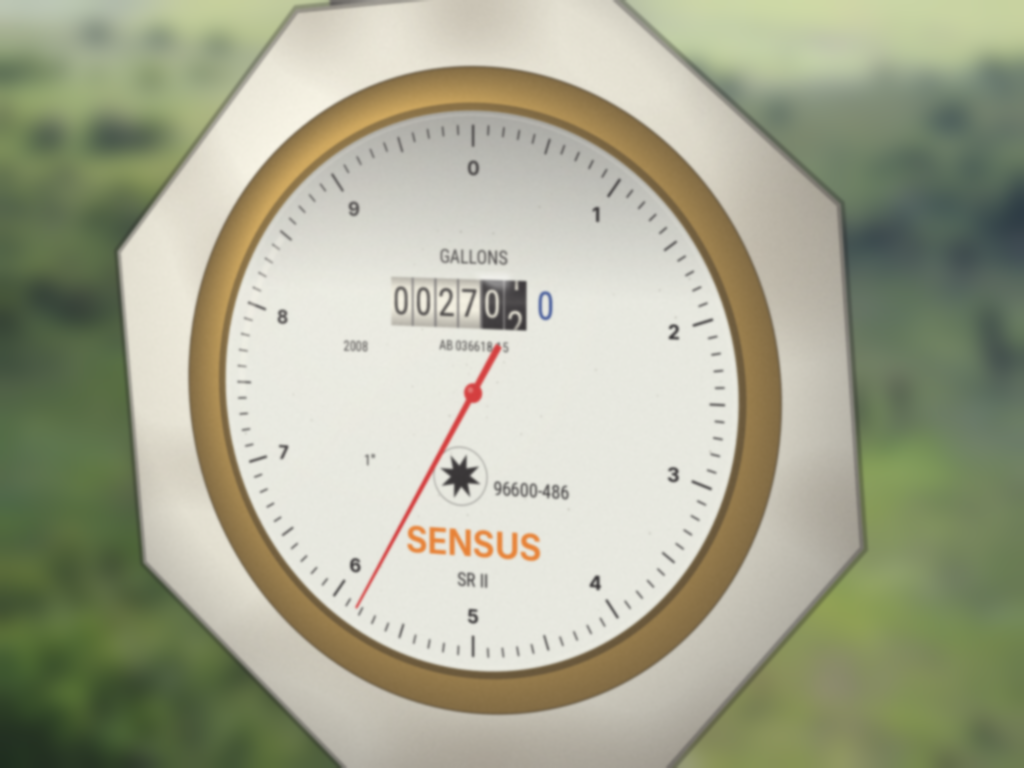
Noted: {"value": 27015.8, "unit": "gal"}
